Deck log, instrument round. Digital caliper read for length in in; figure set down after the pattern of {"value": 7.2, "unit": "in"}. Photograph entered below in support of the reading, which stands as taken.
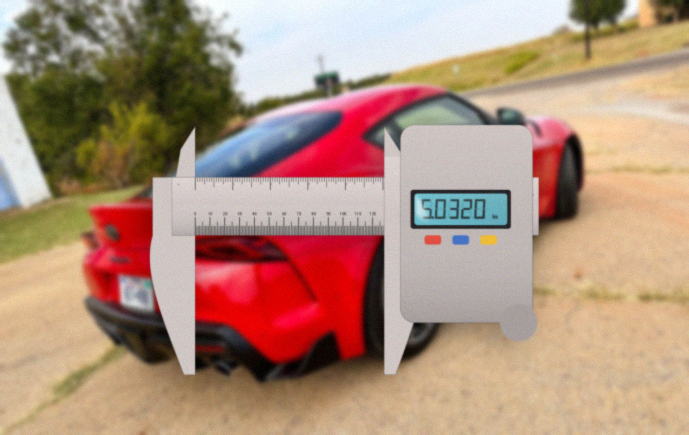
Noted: {"value": 5.0320, "unit": "in"}
